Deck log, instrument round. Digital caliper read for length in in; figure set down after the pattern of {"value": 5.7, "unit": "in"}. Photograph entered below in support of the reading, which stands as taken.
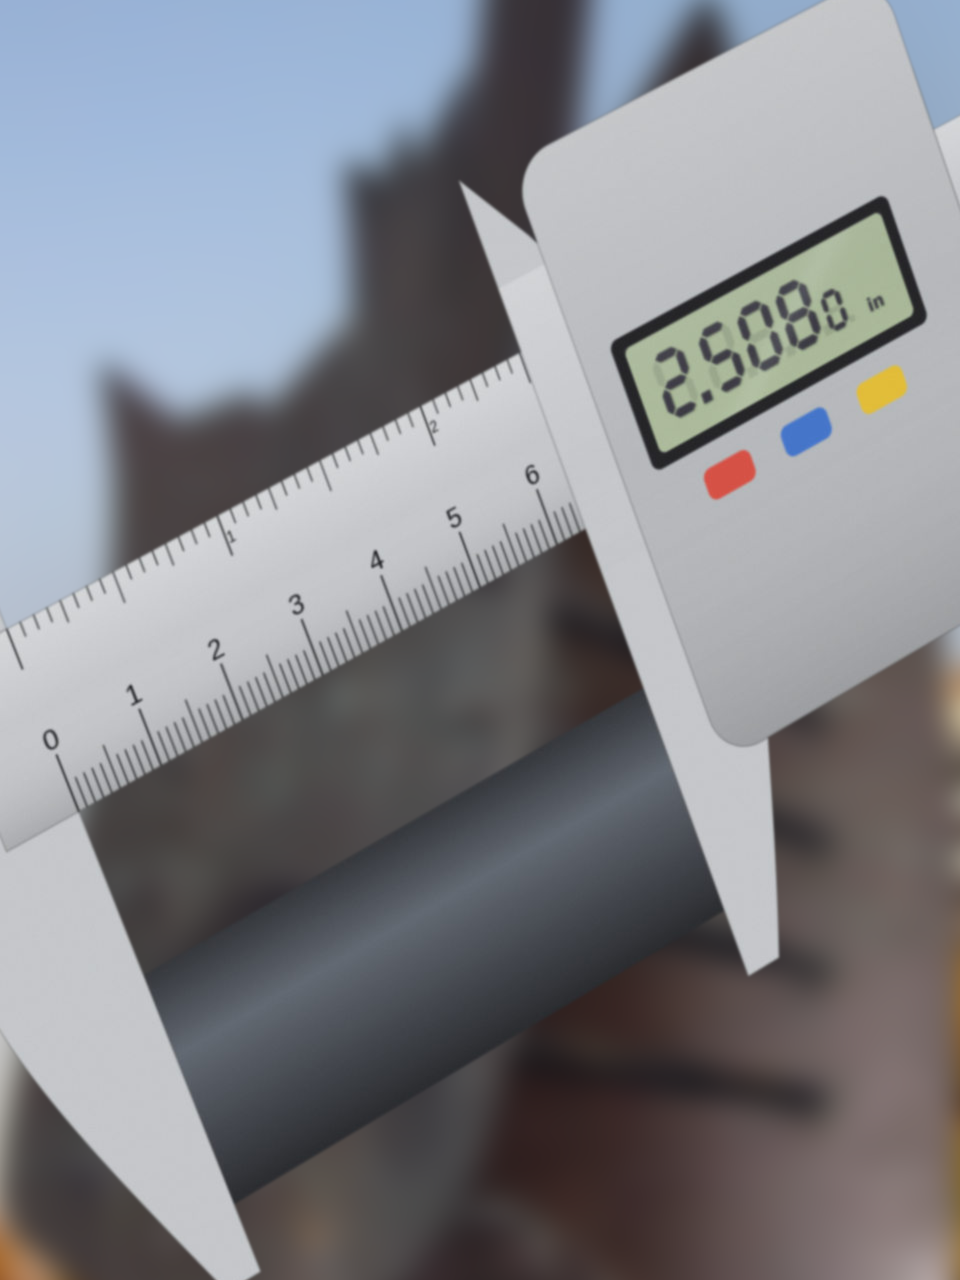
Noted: {"value": 2.5080, "unit": "in"}
